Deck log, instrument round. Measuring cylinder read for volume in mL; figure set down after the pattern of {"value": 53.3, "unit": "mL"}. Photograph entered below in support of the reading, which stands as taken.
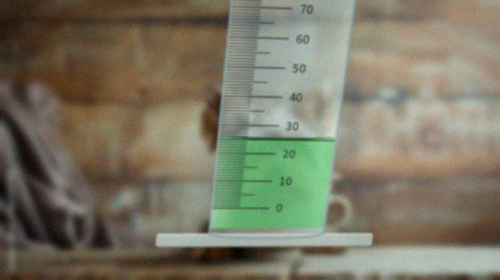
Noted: {"value": 25, "unit": "mL"}
